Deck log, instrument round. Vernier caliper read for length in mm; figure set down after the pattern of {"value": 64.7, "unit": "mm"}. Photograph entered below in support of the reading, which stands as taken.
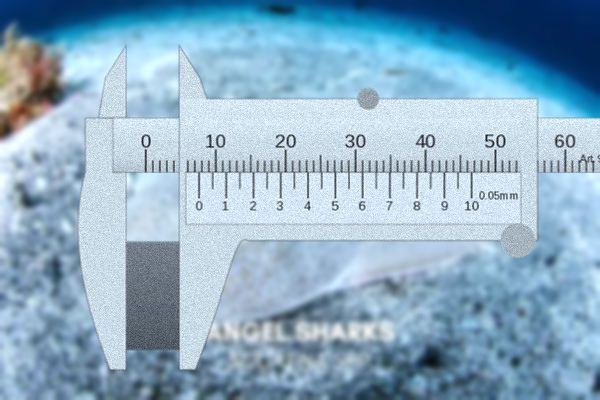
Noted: {"value": 7.6, "unit": "mm"}
